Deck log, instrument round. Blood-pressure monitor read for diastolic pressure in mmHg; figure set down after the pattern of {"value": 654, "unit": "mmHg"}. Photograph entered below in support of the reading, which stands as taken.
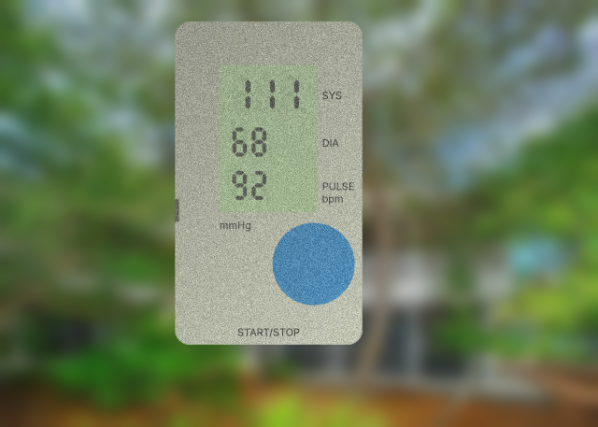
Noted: {"value": 68, "unit": "mmHg"}
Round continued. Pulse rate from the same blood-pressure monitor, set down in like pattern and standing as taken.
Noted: {"value": 92, "unit": "bpm"}
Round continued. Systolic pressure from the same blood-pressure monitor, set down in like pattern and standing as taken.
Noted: {"value": 111, "unit": "mmHg"}
